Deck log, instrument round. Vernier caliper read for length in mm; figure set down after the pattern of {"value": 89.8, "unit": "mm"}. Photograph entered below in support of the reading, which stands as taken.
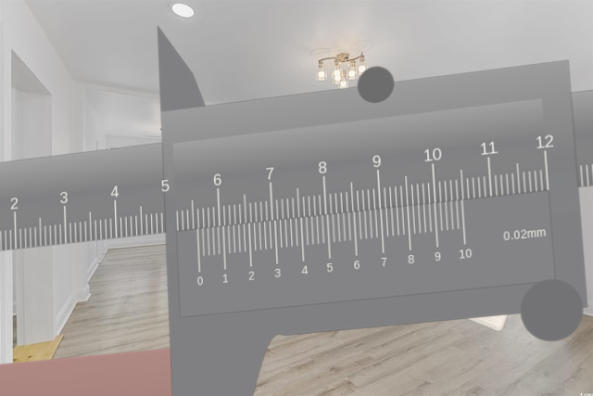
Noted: {"value": 55.8, "unit": "mm"}
